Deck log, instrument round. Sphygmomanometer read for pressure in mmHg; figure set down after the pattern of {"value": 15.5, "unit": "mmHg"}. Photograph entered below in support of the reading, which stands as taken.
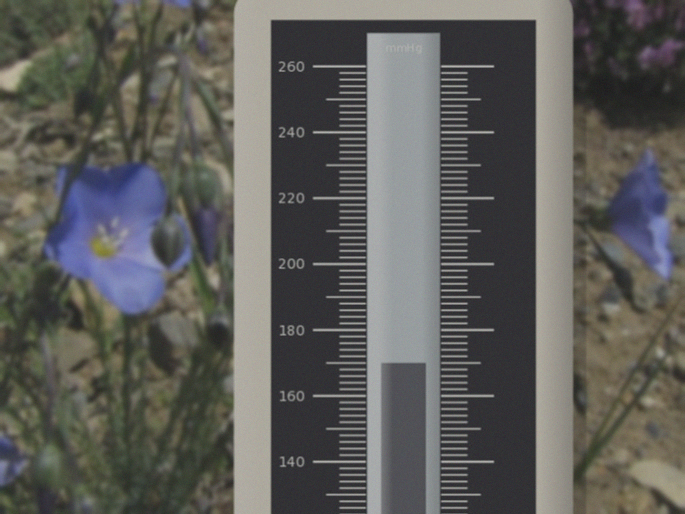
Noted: {"value": 170, "unit": "mmHg"}
